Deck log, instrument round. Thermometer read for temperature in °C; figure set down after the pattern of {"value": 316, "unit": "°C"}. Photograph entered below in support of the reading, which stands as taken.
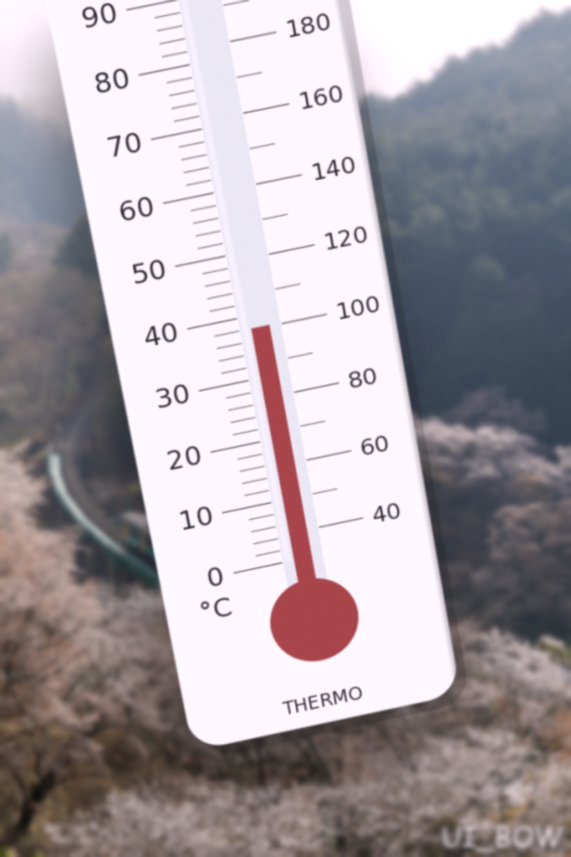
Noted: {"value": 38, "unit": "°C"}
